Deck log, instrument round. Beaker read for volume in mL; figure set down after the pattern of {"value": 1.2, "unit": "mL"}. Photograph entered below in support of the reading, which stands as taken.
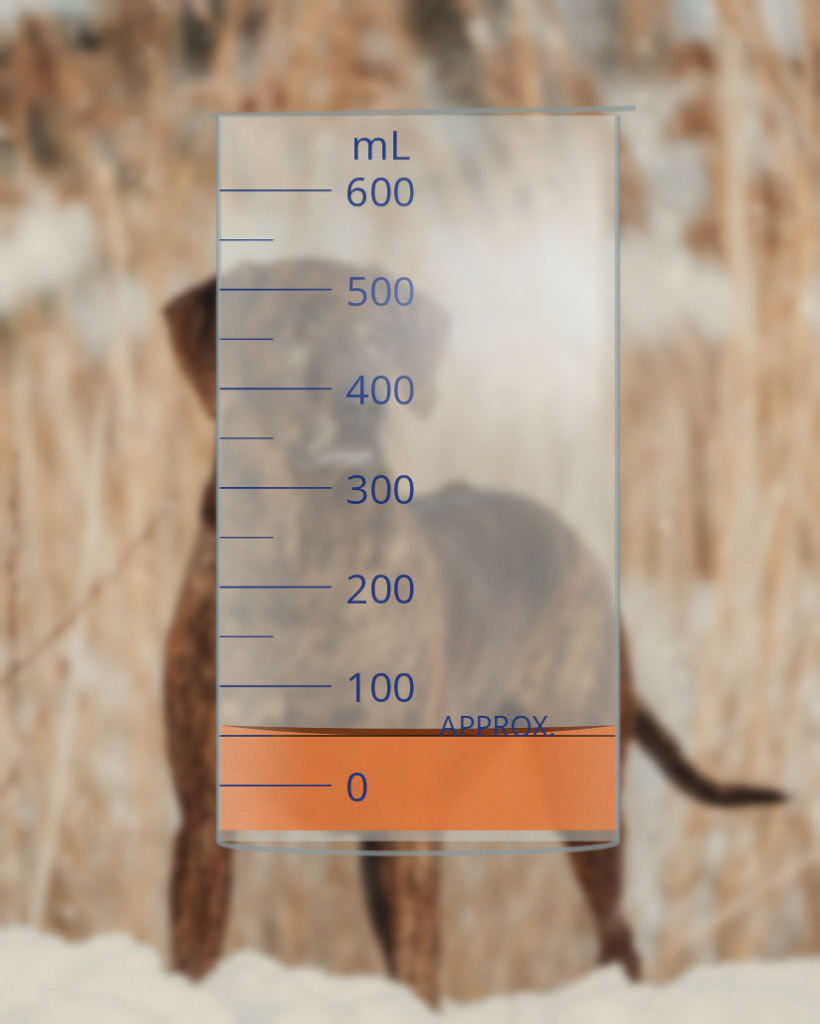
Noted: {"value": 50, "unit": "mL"}
